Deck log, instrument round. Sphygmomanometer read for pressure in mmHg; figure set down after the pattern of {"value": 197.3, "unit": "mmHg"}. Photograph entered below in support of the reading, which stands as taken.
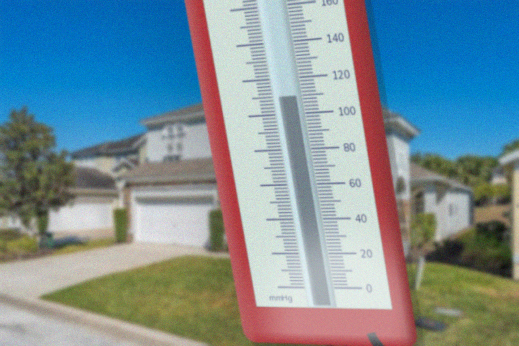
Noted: {"value": 110, "unit": "mmHg"}
